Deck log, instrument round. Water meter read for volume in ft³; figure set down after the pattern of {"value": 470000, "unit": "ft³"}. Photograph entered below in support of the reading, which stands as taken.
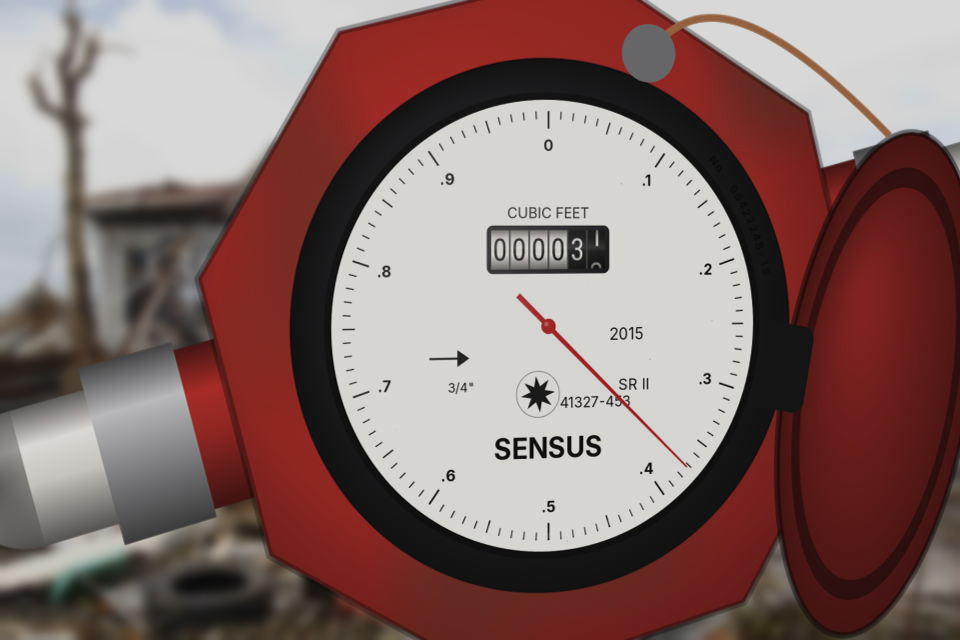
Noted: {"value": 31.37, "unit": "ft³"}
